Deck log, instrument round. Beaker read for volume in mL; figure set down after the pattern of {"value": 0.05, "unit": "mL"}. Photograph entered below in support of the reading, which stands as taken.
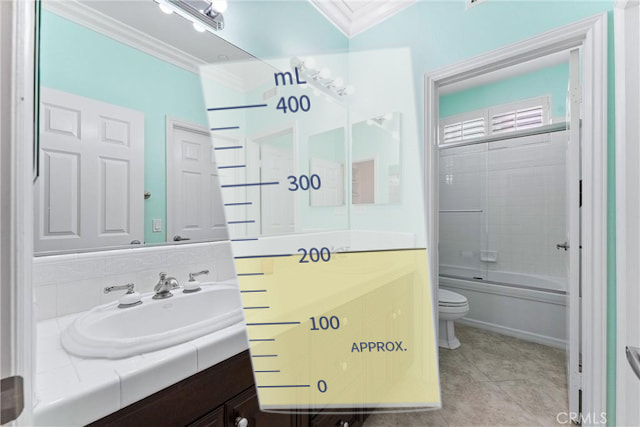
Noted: {"value": 200, "unit": "mL"}
